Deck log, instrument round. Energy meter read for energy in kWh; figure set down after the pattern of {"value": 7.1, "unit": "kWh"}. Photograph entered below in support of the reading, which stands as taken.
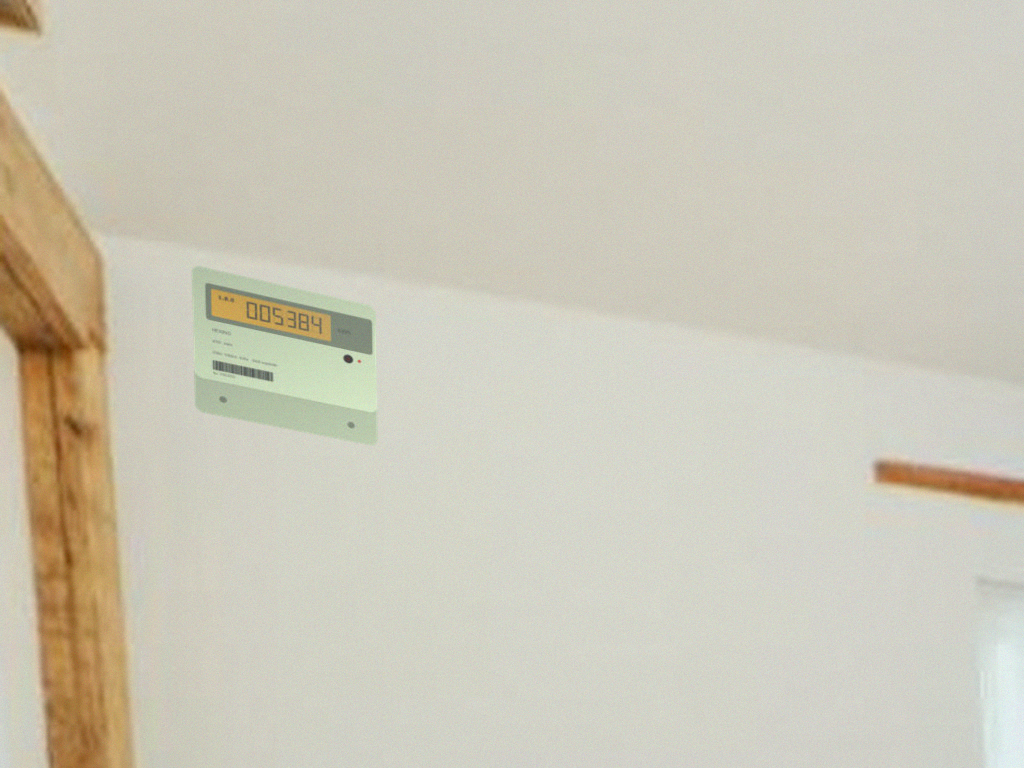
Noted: {"value": 5384, "unit": "kWh"}
